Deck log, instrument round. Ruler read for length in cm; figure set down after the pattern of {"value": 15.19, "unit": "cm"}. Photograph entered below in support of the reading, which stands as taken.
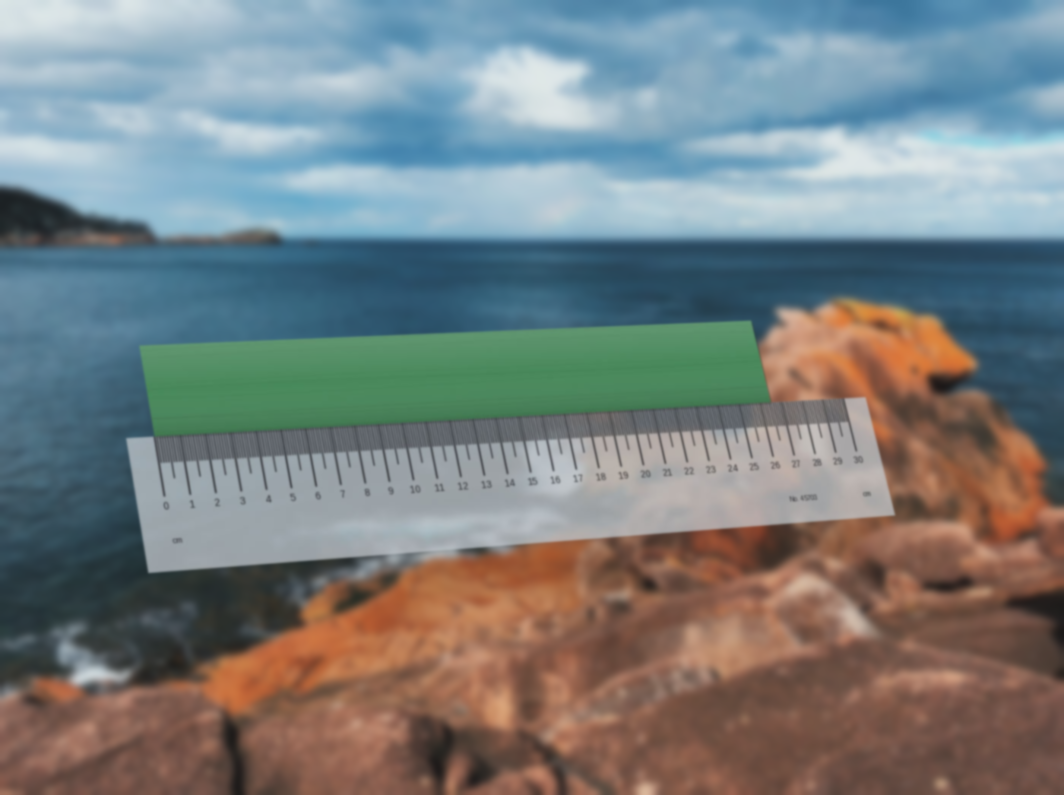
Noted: {"value": 26.5, "unit": "cm"}
